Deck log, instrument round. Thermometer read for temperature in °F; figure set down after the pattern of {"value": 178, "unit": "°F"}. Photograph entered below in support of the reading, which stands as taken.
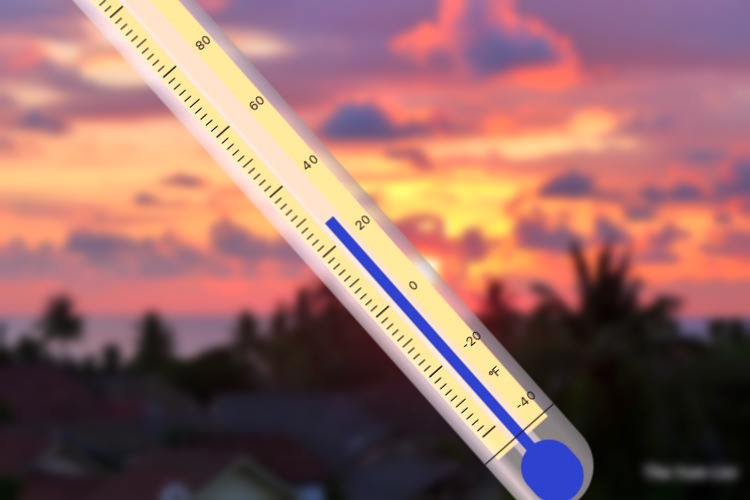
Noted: {"value": 26, "unit": "°F"}
